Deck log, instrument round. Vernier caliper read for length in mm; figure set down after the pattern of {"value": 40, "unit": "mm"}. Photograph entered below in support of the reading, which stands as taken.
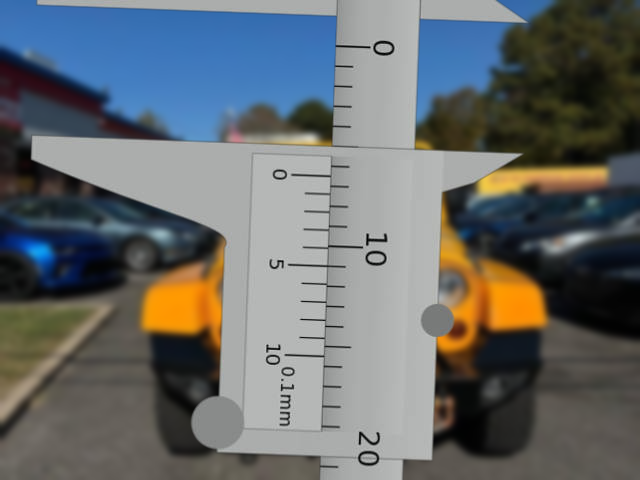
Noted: {"value": 6.5, "unit": "mm"}
